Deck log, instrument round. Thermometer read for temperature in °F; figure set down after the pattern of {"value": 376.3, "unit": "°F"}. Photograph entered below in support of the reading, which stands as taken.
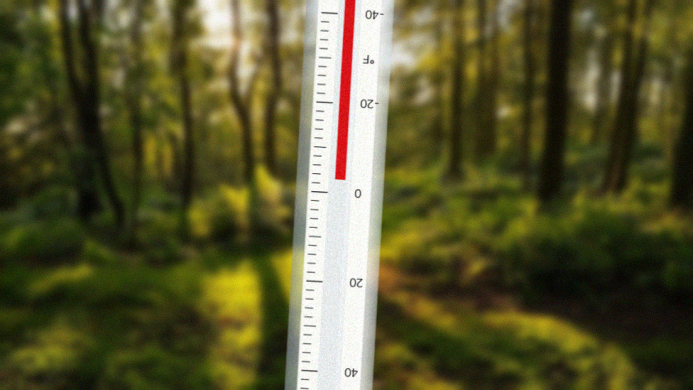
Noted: {"value": -3, "unit": "°F"}
